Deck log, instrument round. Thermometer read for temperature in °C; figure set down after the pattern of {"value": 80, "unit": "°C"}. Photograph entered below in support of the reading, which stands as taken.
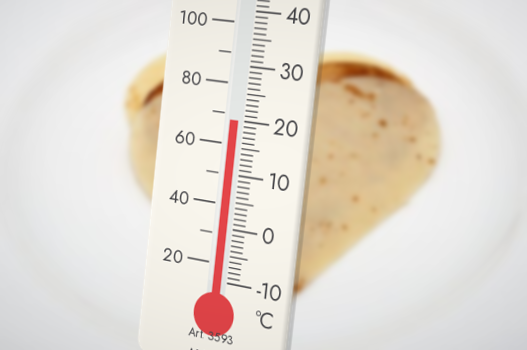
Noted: {"value": 20, "unit": "°C"}
